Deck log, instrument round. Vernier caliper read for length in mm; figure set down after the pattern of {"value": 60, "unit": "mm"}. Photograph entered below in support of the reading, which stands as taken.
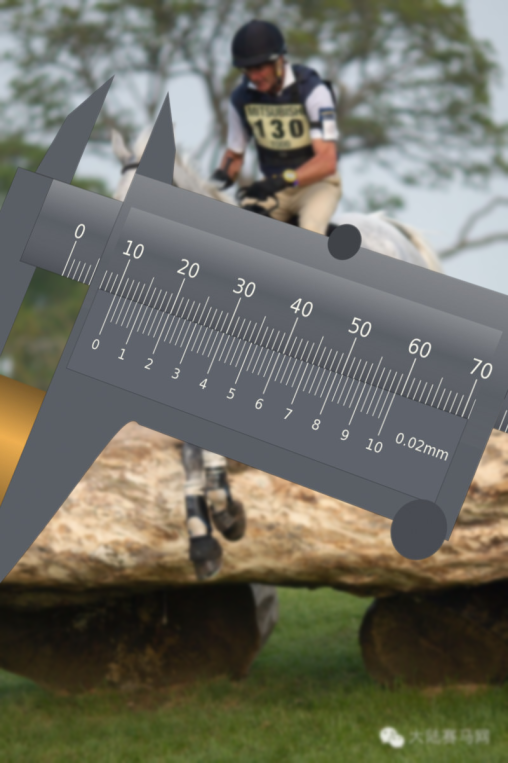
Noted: {"value": 10.0, "unit": "mm"}
